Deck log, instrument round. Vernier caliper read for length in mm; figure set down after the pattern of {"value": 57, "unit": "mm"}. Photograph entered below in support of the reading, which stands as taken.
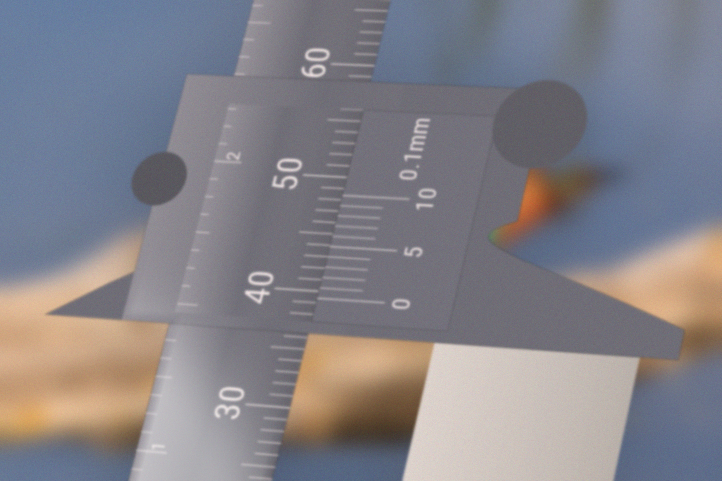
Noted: {"value": 39.4, "unit": "mm"}
